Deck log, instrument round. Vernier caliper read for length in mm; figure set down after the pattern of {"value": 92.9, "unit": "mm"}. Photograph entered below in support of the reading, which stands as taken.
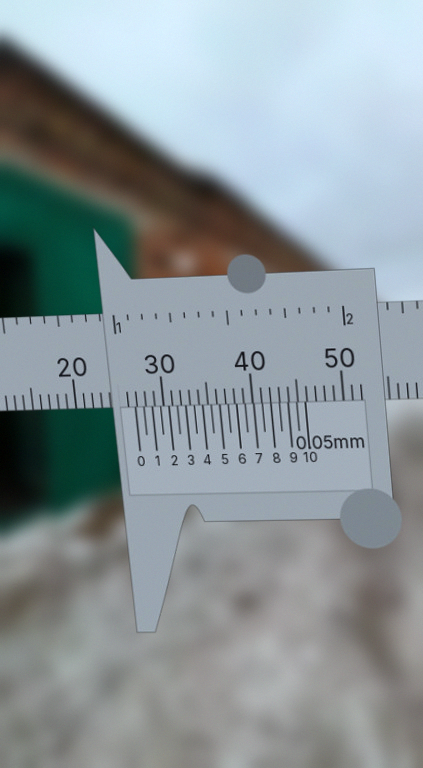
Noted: {"value": 26.8, "unit": "mm"}
